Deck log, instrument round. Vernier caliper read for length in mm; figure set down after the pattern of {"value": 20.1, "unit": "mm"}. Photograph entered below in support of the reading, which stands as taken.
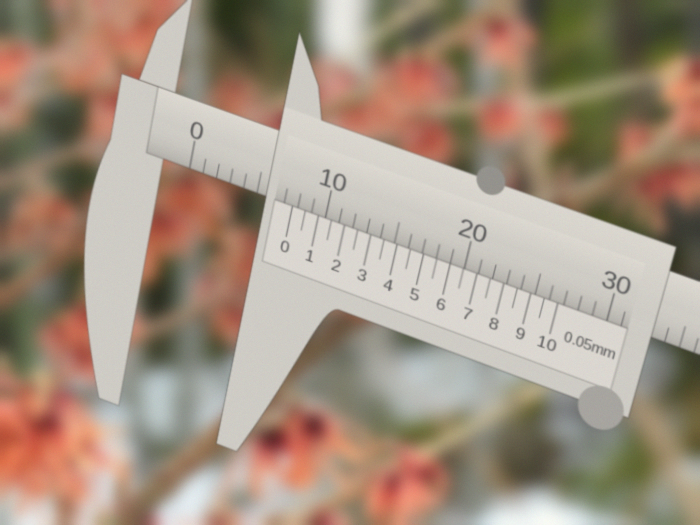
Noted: {"value": 7.6, "unit": "mm"}
